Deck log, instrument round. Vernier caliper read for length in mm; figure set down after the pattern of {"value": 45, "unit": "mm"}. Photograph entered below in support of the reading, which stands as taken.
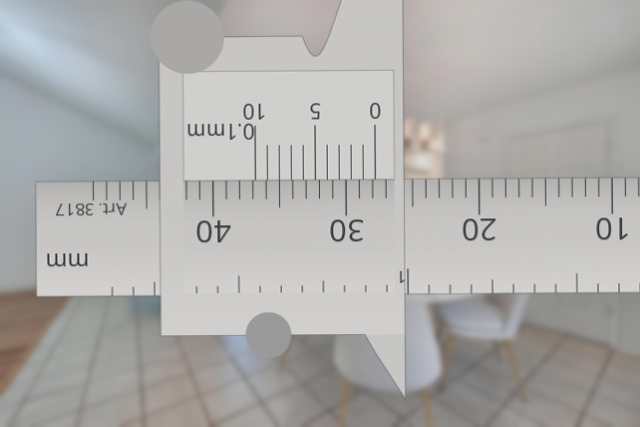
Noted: {"value": 27.8, "unit": "mm"}
